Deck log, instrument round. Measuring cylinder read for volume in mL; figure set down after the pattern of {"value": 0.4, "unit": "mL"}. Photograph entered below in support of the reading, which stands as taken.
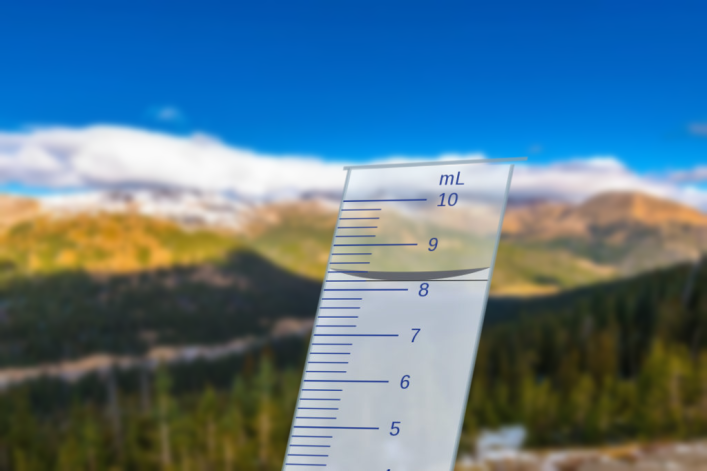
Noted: {"value": 8.2, "unit": "mL"}
